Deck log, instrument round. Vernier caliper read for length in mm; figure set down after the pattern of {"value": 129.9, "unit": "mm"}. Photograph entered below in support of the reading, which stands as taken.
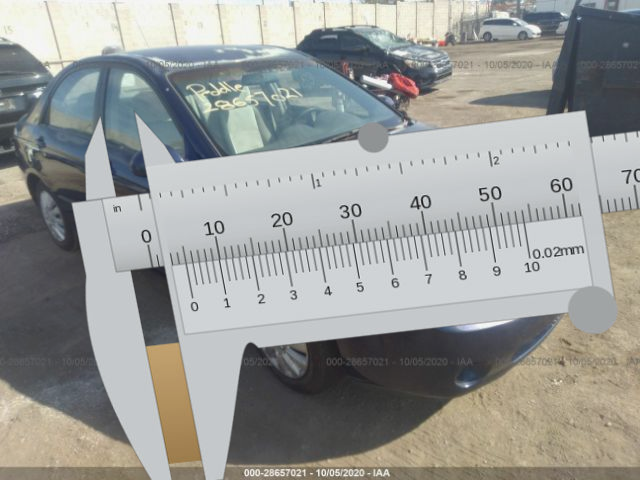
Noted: {"value": 5.0, "unit": "mm"}
